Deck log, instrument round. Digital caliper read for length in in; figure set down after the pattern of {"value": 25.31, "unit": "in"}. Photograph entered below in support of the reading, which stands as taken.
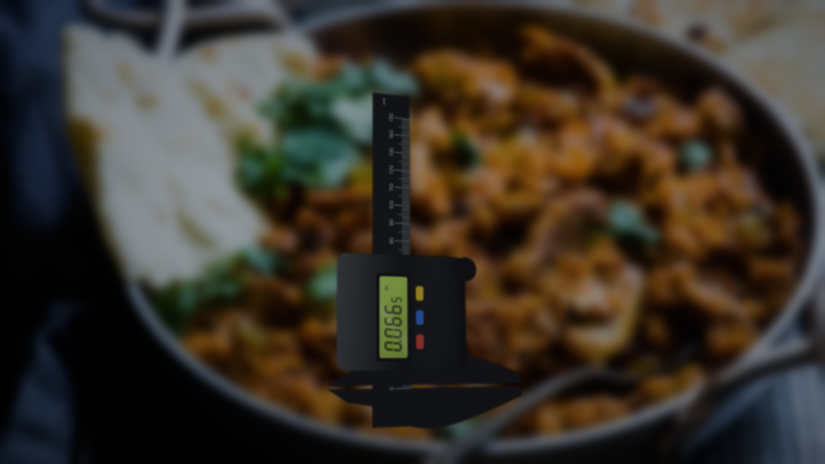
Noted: {"value": 0.0665, "unit": "in"}
